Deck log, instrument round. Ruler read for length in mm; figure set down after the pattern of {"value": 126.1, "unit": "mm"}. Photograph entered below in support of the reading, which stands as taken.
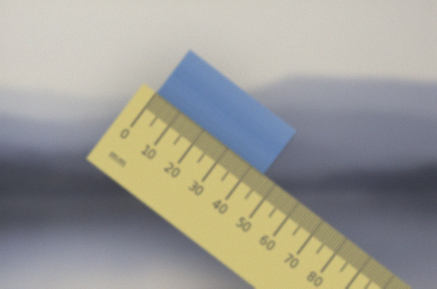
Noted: {"value": 45, "unit": "mm"}
